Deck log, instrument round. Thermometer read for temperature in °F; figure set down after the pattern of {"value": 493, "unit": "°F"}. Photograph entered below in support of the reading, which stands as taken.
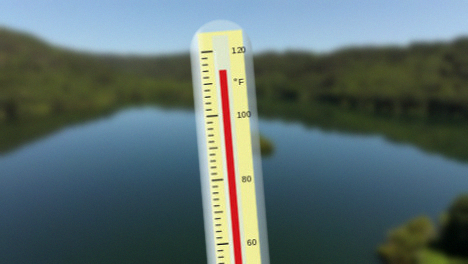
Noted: {"value": 114, "unit": "°F"}
